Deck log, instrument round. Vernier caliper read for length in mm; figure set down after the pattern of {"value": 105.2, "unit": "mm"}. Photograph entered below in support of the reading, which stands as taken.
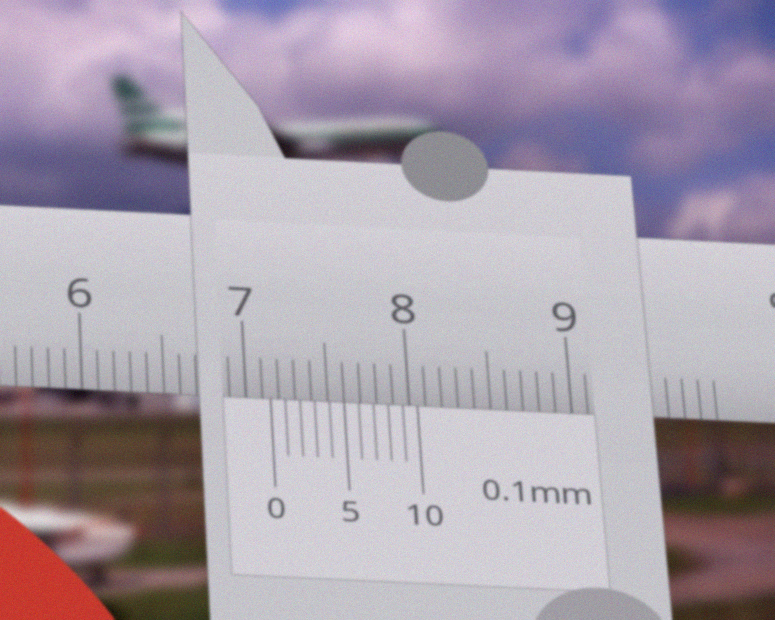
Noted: {"value": 71.5, "unit": "mm"}
